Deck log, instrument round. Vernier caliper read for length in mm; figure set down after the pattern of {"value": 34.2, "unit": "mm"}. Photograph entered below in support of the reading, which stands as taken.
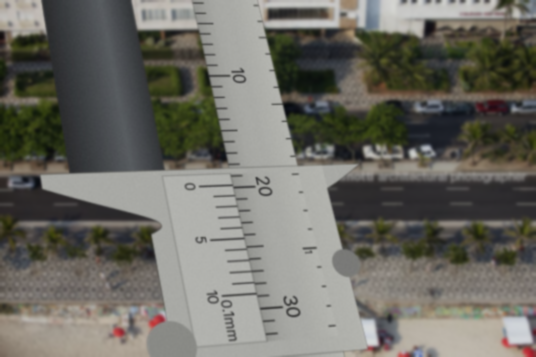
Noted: {"value": 19.8, "unit": "mm"}
